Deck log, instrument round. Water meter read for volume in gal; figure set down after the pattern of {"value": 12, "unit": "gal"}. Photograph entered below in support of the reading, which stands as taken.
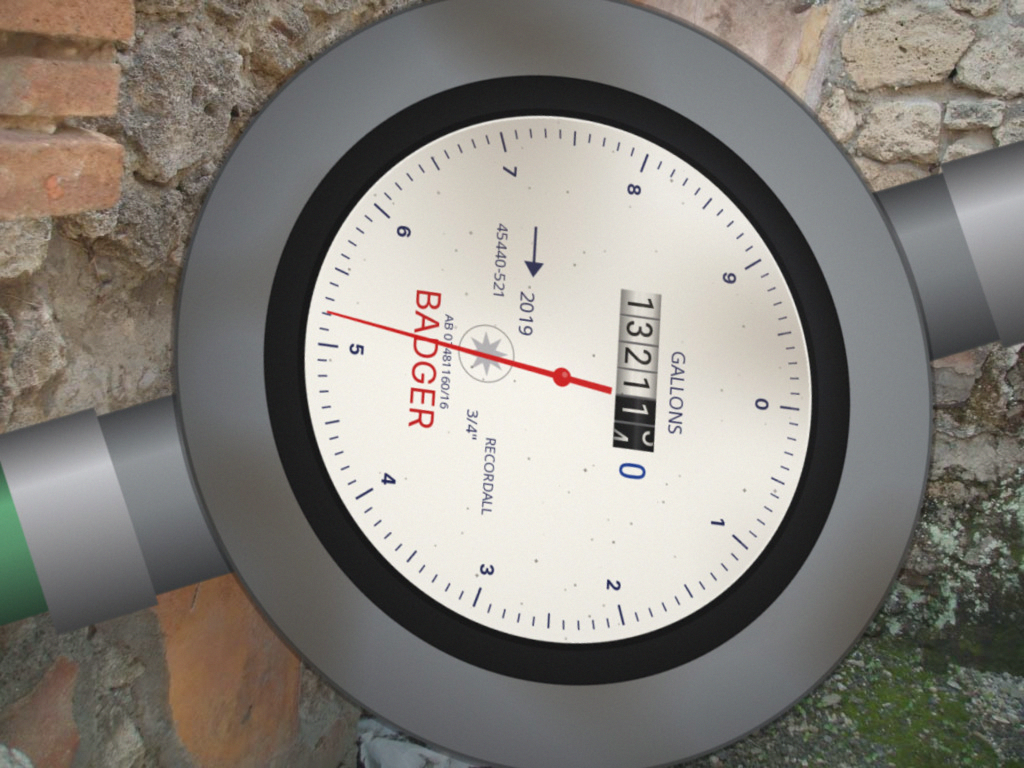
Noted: {"value": 1321135.2, "unit": "gal"}
